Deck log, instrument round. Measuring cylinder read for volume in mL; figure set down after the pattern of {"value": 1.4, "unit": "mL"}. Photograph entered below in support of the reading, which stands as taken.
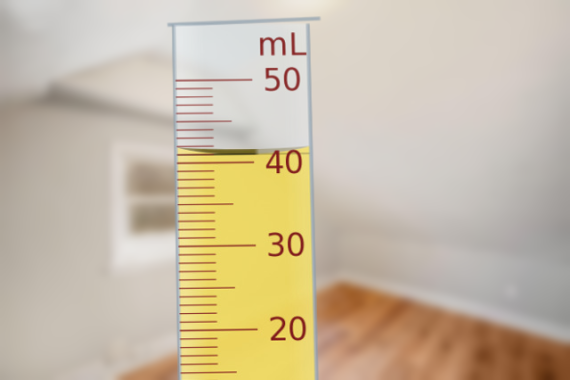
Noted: {"value": 41, "unit": "mL"}
